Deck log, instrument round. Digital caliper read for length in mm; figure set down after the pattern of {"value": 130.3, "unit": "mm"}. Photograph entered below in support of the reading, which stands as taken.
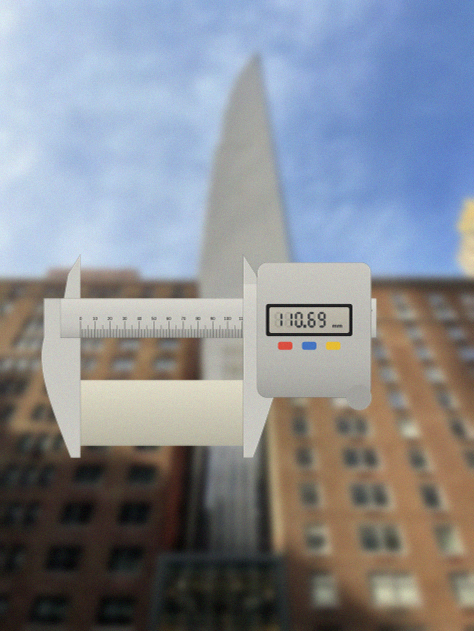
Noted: {"value": 110.69, "unit": "mm"}
